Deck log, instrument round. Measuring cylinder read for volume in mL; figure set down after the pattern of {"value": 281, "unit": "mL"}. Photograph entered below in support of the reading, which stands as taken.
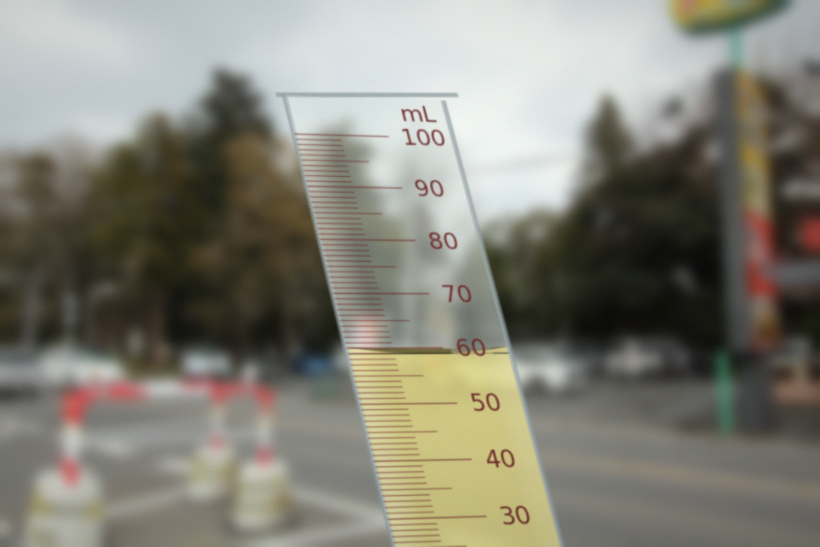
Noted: {"value": 59, "unit": "mL"}
